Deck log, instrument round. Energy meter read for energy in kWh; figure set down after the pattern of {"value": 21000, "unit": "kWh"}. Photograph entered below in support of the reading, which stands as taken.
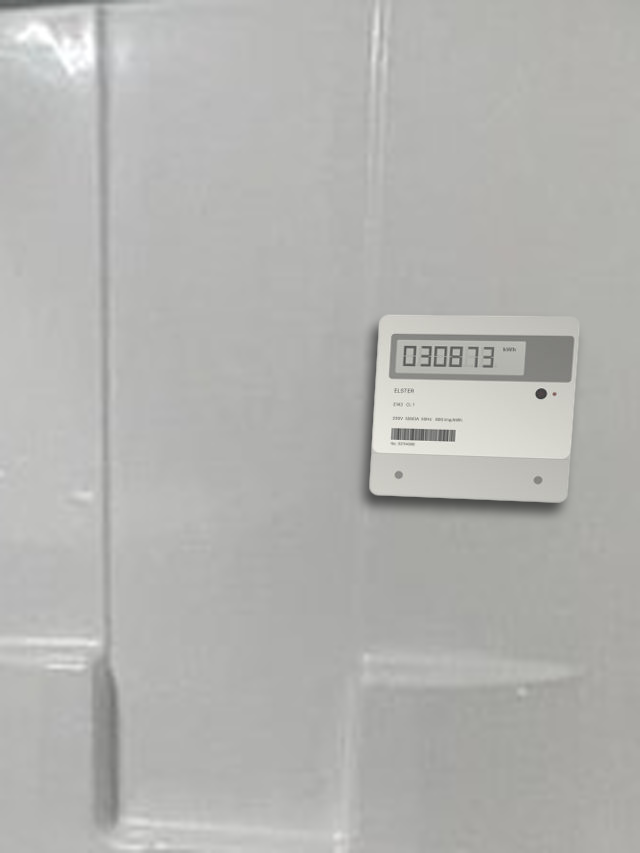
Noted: {"value": 30873, "unit": "kWh"}
